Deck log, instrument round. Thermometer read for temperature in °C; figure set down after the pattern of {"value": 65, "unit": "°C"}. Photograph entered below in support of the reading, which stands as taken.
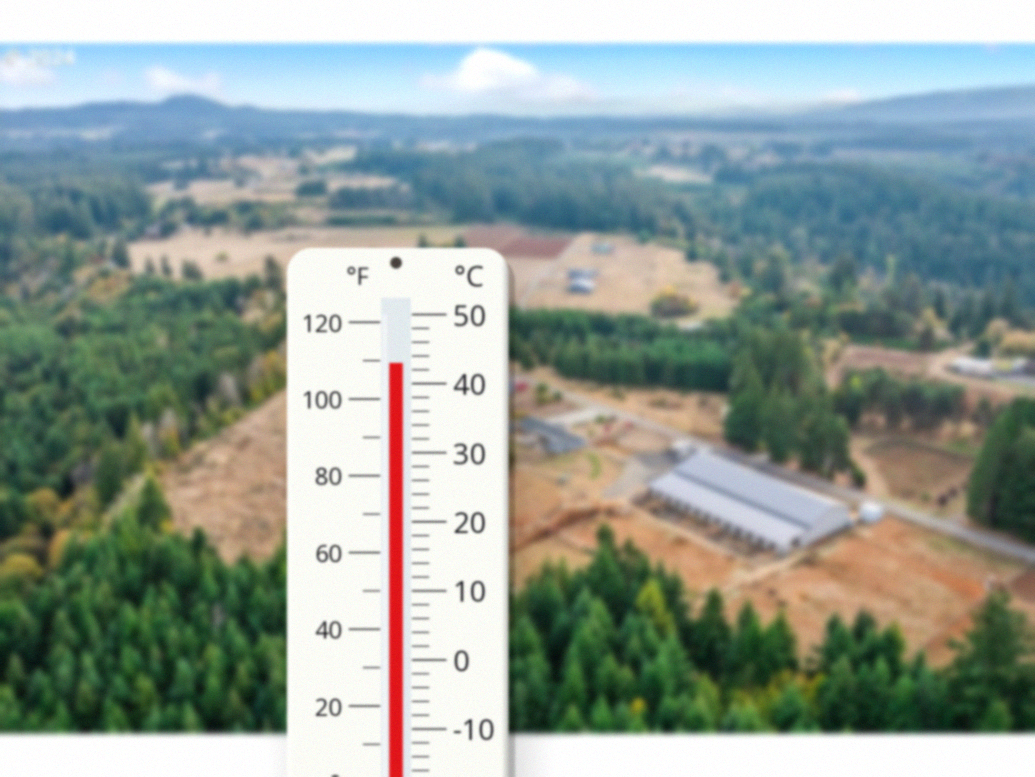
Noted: {"value": 43, "unit": "°C"}
